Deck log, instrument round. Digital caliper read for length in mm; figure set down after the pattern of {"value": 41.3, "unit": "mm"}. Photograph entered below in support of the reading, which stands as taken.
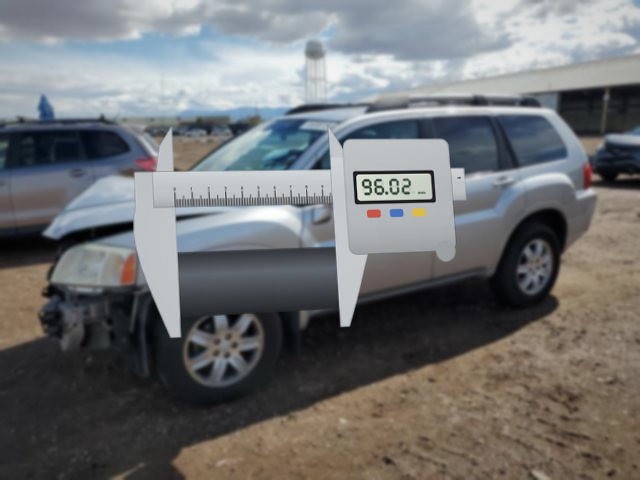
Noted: {"value": 96.02, "unit": "mm"}
